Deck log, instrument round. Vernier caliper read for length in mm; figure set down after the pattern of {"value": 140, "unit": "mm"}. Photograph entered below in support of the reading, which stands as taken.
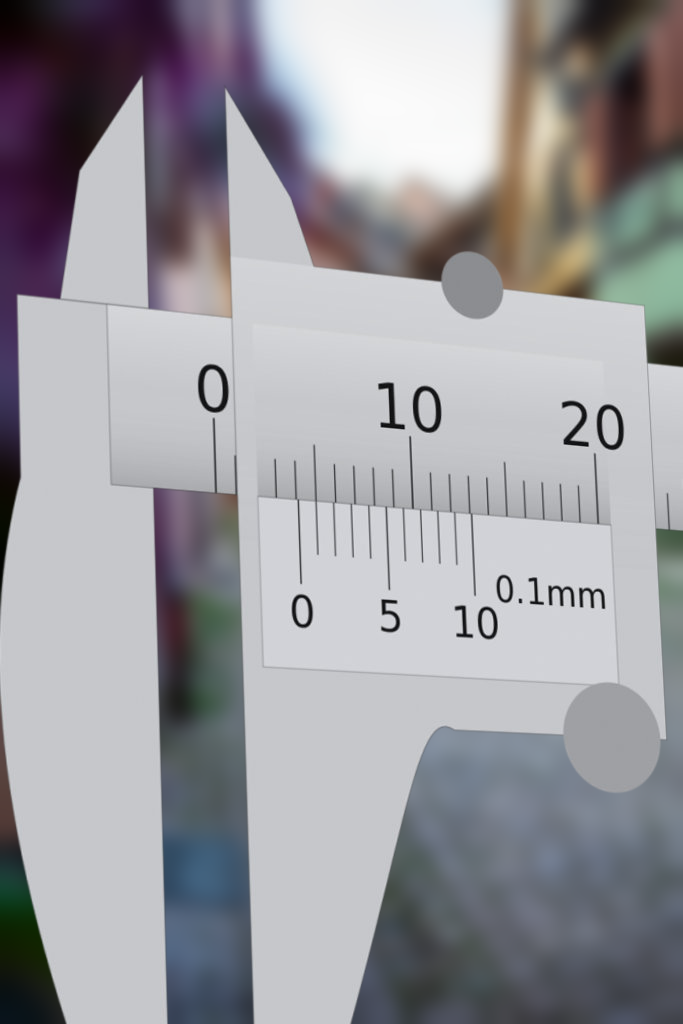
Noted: {"value": 4.1, "unit": "mm"}
